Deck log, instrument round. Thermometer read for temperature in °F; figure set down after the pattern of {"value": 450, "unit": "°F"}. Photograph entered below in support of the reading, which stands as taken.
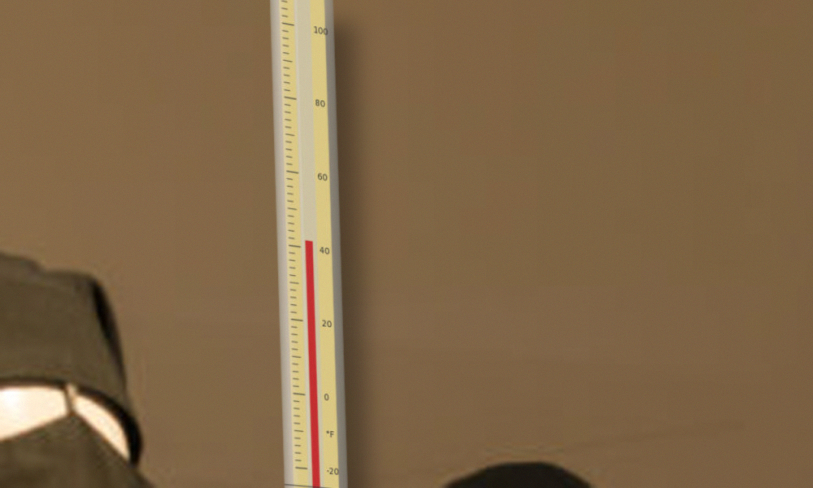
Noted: {"value": 42, "unit": "°F"}
